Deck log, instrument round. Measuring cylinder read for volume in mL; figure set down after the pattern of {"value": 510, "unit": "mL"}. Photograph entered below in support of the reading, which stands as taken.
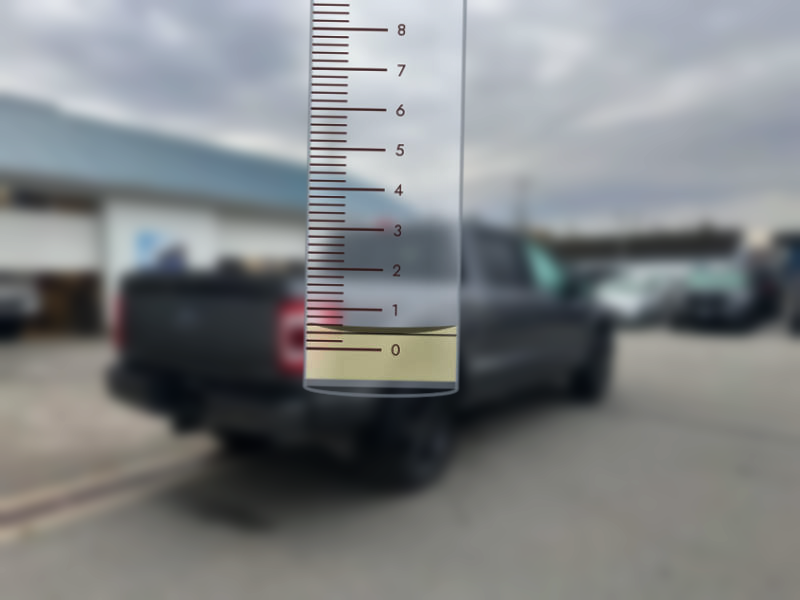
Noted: {"value": 0.4, "unit": "mL"}
